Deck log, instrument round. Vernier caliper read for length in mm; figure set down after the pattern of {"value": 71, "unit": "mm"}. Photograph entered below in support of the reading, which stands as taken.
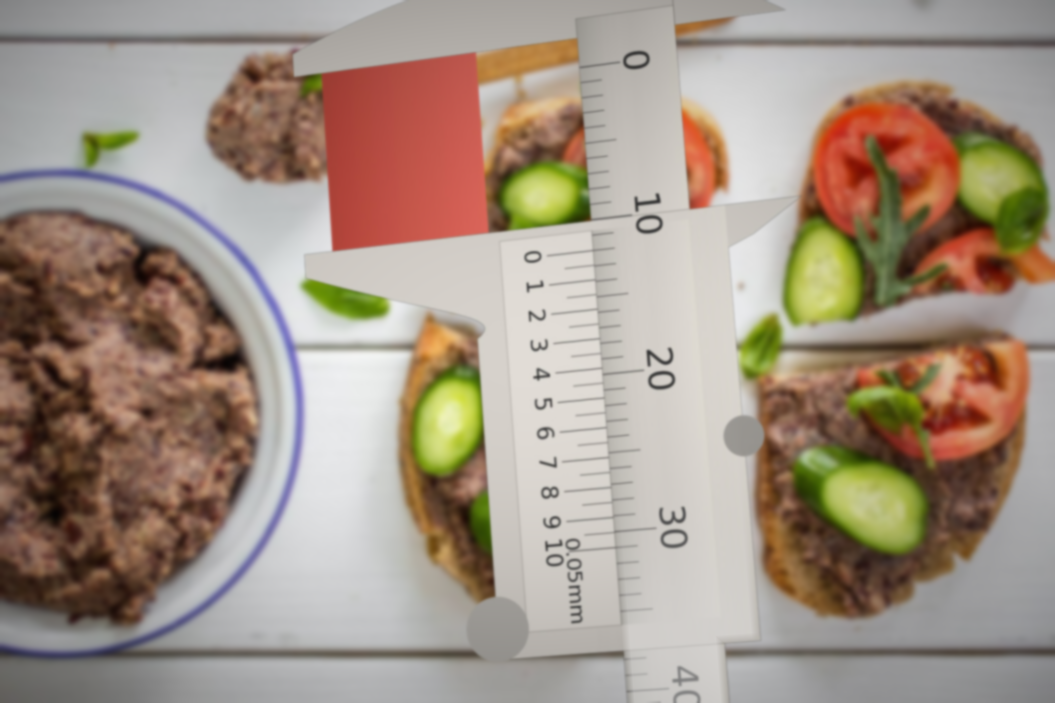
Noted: {"value": 12.0, "unit": "mm"}
